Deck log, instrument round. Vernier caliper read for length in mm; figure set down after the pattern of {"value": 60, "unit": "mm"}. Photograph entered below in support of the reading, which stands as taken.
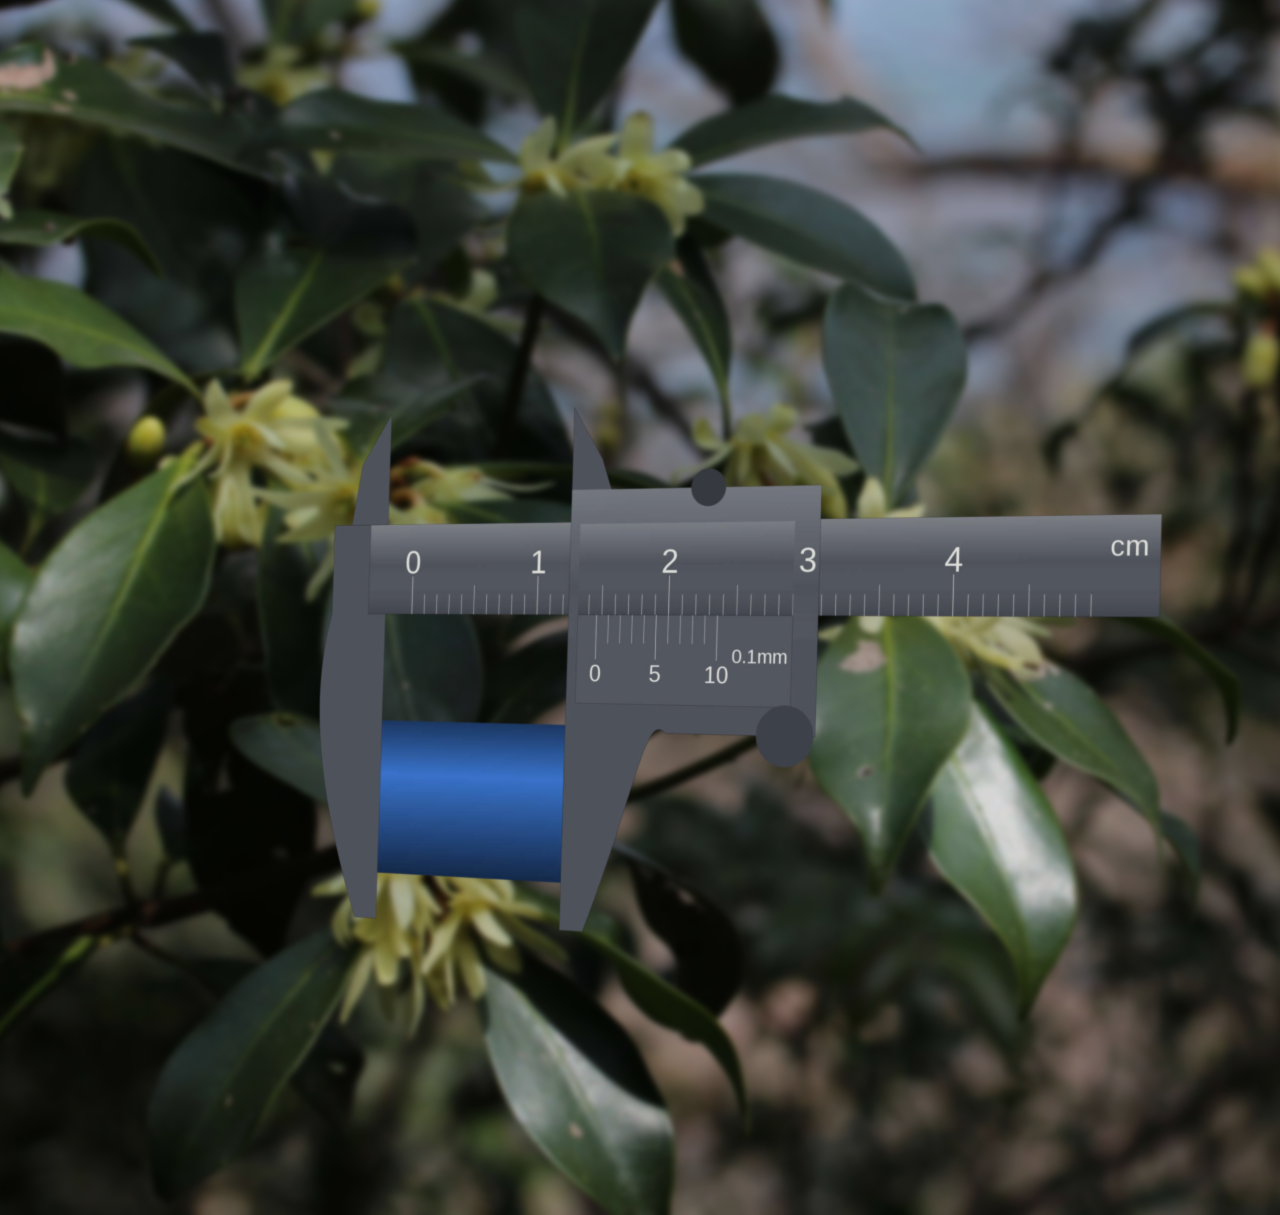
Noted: {"value": 14.6, "unit": "mm"}
